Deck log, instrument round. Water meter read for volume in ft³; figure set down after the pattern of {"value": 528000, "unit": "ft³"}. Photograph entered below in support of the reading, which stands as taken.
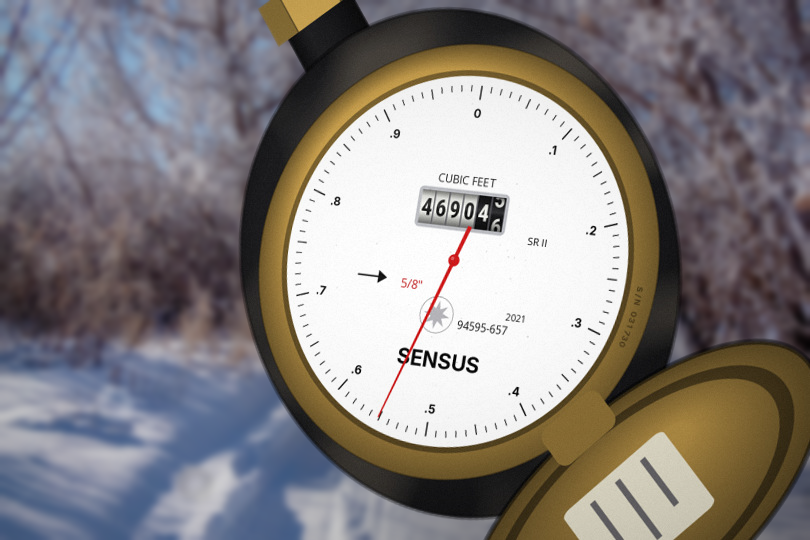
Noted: {"value": 469045.55, "unit": "ft³"}
